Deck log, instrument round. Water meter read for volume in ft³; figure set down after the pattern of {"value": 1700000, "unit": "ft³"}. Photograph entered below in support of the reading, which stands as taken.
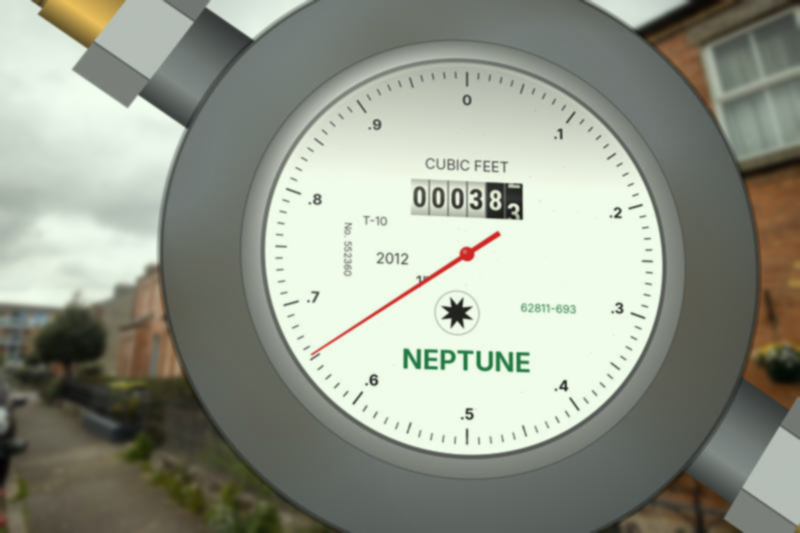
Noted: {"value": 382.65, "unit": "ft³"}
